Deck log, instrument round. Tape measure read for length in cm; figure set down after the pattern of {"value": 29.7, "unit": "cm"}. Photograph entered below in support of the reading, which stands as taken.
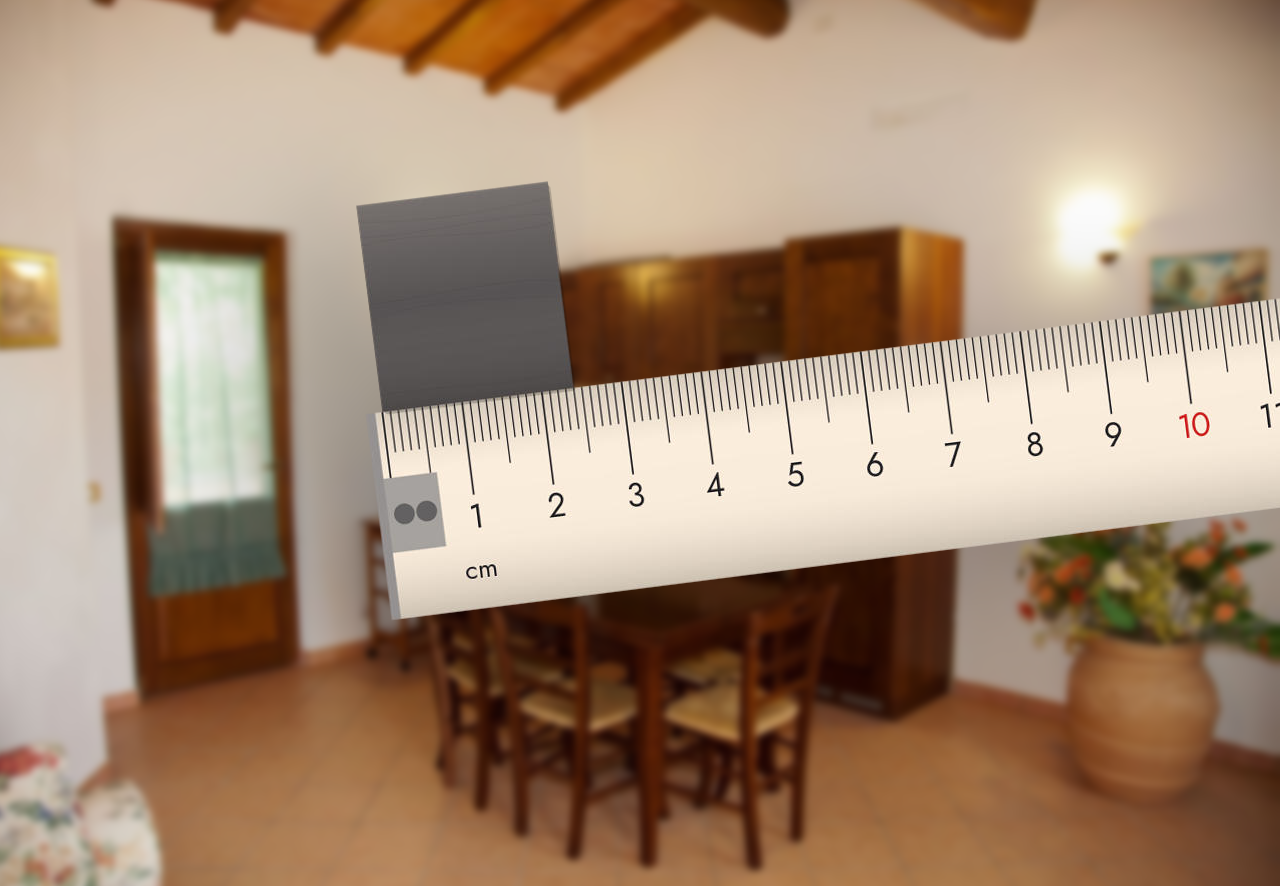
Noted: {"value": 2.4, "unit": "cm"}
